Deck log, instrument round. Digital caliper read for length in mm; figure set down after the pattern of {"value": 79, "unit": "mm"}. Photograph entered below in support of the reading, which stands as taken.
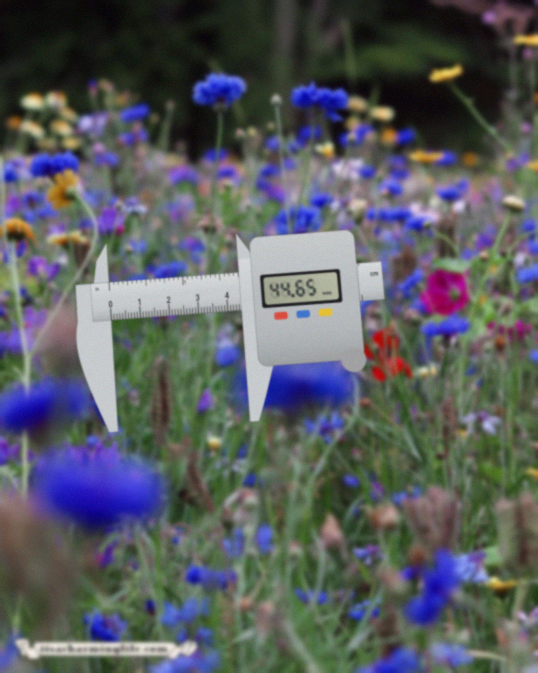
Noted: {"value": 44.65, "unit": "mm"}
